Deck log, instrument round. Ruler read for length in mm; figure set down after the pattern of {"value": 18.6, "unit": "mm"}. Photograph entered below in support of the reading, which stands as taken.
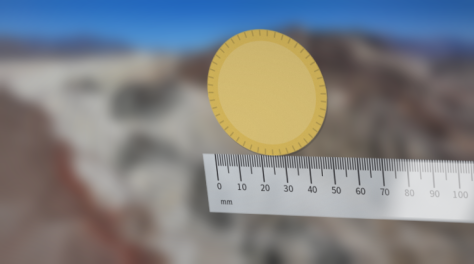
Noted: {"value": 50, "unit": "mm"}
